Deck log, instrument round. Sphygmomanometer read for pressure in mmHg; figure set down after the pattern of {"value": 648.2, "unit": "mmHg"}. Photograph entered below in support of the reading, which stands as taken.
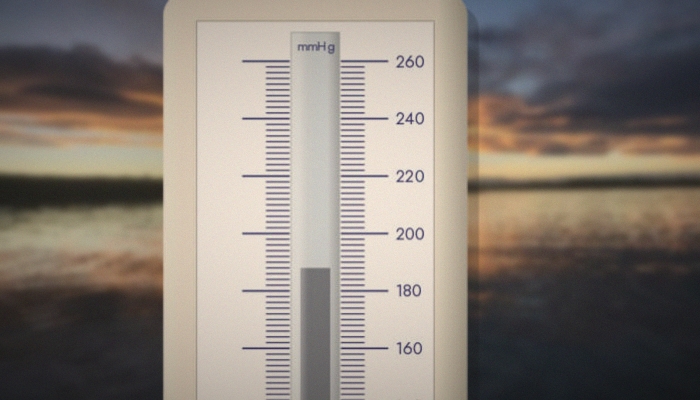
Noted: {"value": 188, "unit": "mmHg"}
